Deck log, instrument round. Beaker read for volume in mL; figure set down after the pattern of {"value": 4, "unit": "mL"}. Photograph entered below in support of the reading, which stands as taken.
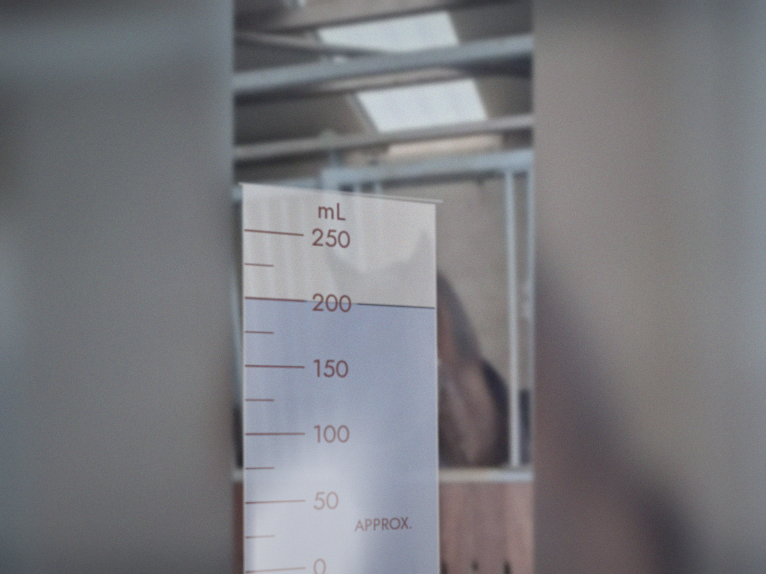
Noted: {"value": 200, "unit": "mL"}
